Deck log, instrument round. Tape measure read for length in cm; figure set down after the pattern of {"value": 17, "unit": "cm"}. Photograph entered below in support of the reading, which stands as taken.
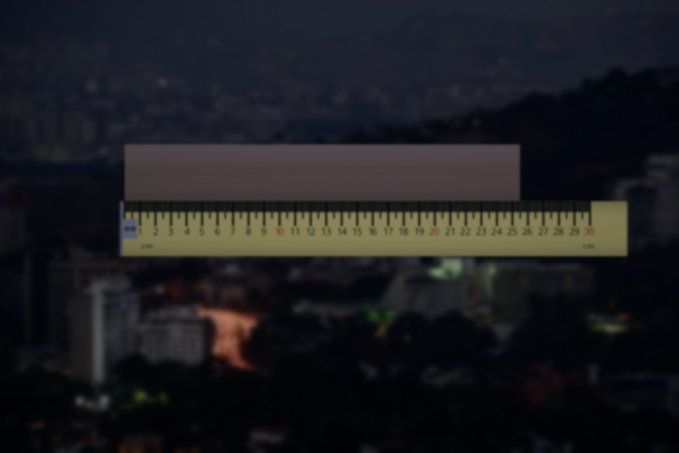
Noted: {"value": 25.5, "unit": "cm"}
